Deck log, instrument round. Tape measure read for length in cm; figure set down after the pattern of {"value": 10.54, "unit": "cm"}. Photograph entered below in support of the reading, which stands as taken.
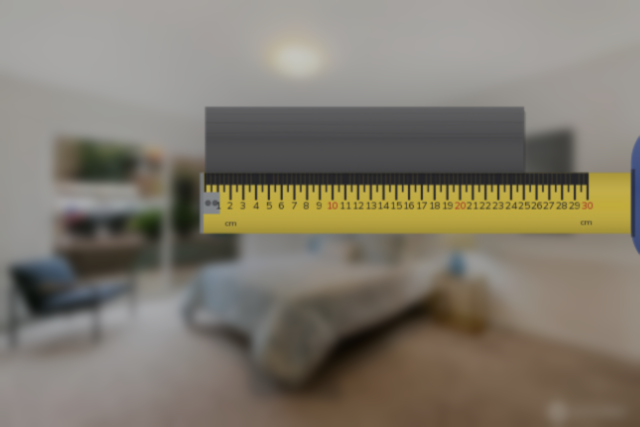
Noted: {"value": 25, "unit": "cm"}
